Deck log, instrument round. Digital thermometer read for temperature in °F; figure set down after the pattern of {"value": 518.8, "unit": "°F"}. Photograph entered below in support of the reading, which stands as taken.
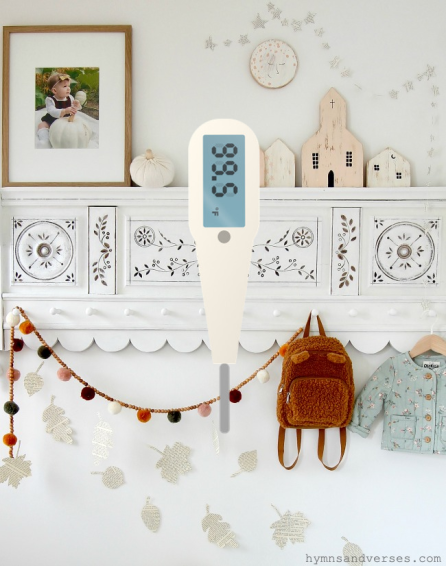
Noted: {"value": 99.5, "unit": "°F"}
